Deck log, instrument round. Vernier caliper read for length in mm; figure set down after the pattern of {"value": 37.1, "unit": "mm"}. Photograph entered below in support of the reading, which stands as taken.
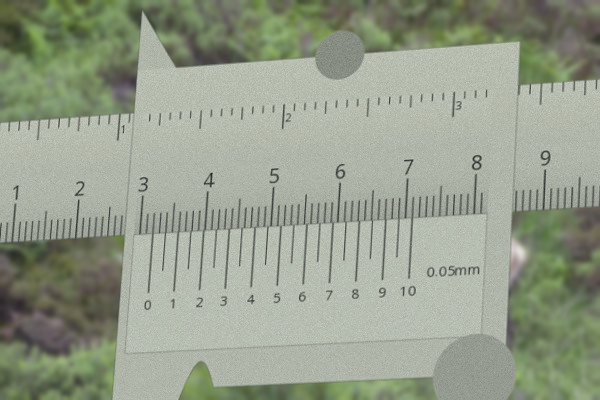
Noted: {"value": 32.0, "unit": "mm"}
